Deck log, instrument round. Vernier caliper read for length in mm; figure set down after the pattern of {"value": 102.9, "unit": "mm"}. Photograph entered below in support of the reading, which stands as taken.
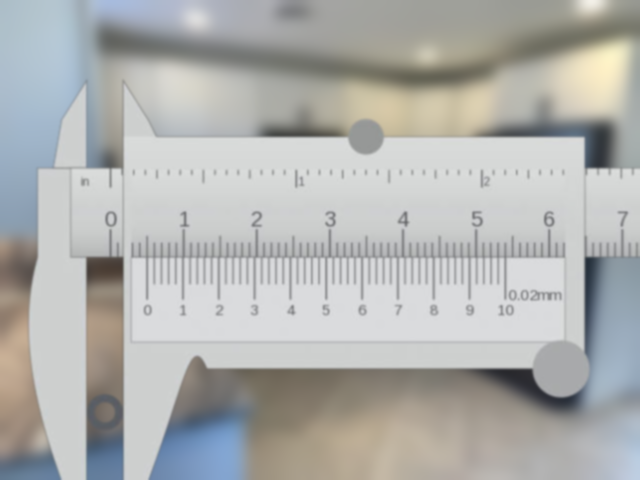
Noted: {"value": 5.0, "unit": "mm"}
